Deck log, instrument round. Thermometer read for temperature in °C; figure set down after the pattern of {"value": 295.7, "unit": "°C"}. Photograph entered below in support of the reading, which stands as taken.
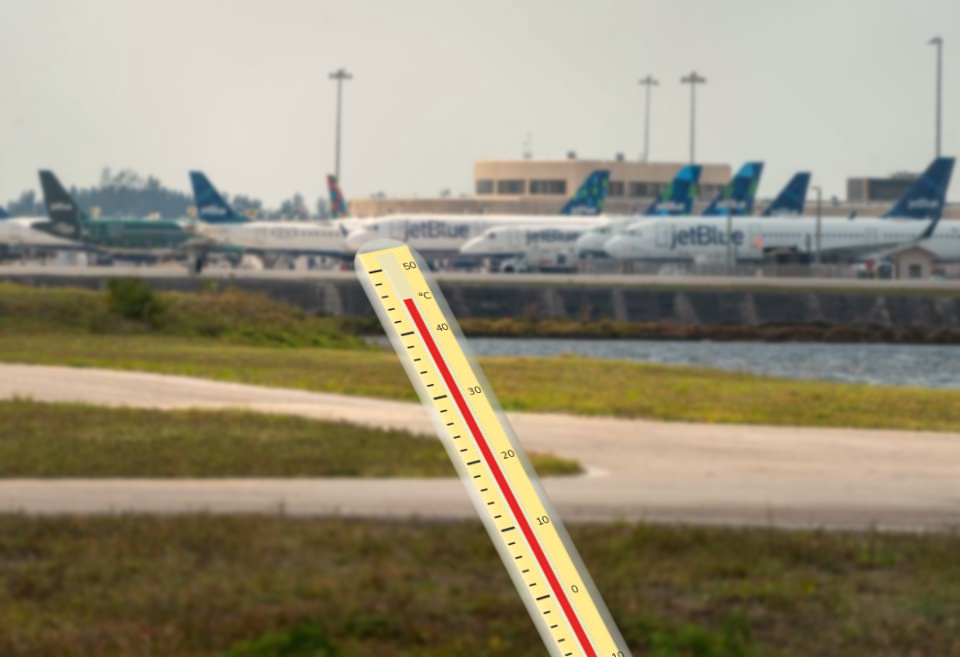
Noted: {"value": 45, "unit": "°C"}
